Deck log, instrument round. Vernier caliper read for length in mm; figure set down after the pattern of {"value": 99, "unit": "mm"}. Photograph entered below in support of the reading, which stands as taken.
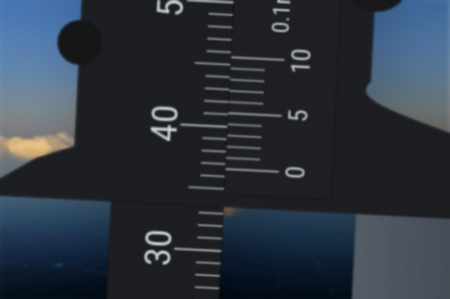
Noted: {"value": 36.6, "unit": "mm"}
